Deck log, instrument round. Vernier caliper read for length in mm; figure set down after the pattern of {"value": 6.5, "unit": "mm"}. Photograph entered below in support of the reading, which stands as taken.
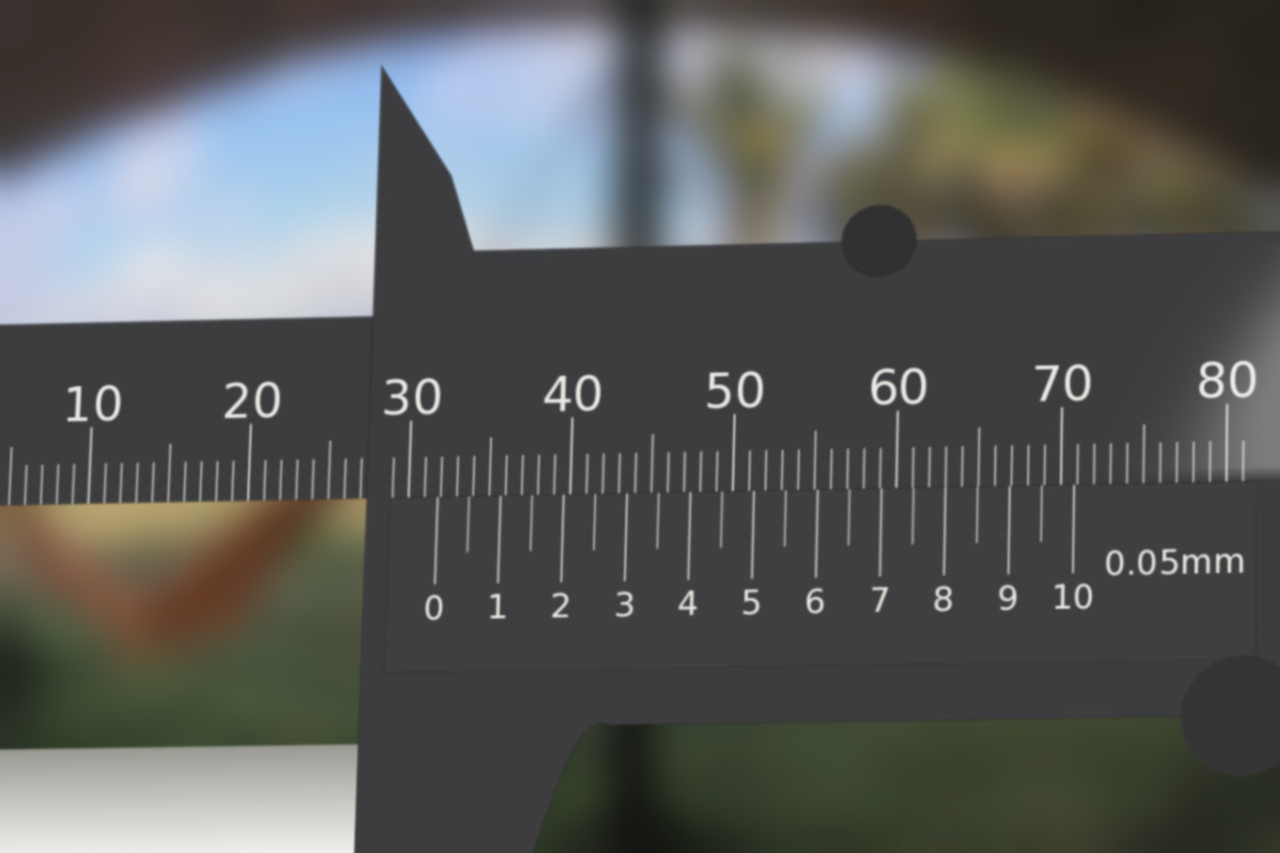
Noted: {"value": 31.8, "unit": "mm"}
